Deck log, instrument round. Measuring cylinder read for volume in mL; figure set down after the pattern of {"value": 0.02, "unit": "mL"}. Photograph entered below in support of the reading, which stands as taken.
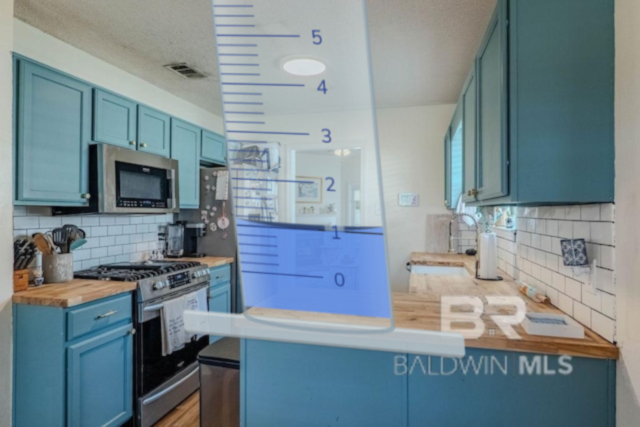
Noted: {"value": 1, "unit": "mL"}
